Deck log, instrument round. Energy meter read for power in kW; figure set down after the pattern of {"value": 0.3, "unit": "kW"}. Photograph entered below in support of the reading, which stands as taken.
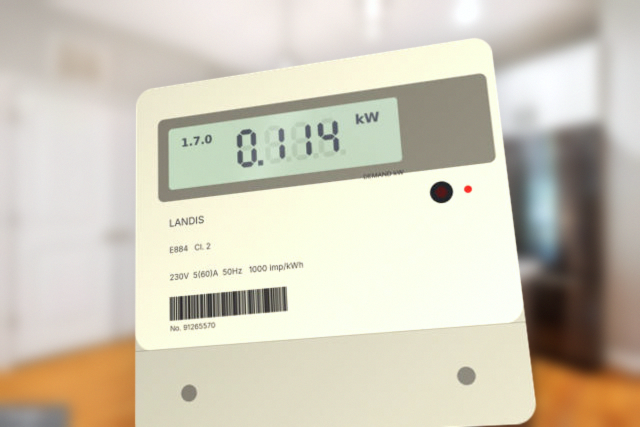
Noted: {"value": 0.114, "unit": "kW"}
